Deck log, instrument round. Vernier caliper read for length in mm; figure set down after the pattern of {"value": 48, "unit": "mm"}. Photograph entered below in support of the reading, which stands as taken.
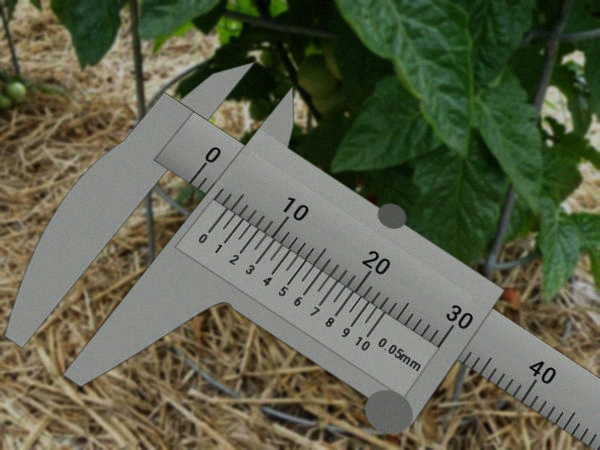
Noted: {"value": 4.6, "unit": "mm"}
